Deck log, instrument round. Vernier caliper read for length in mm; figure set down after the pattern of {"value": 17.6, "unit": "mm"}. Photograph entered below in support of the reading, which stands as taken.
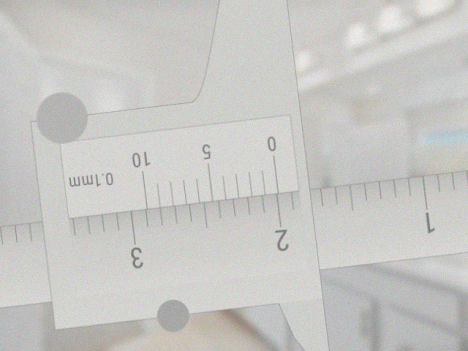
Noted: {"value": 19.9, "unit": "mm"}
